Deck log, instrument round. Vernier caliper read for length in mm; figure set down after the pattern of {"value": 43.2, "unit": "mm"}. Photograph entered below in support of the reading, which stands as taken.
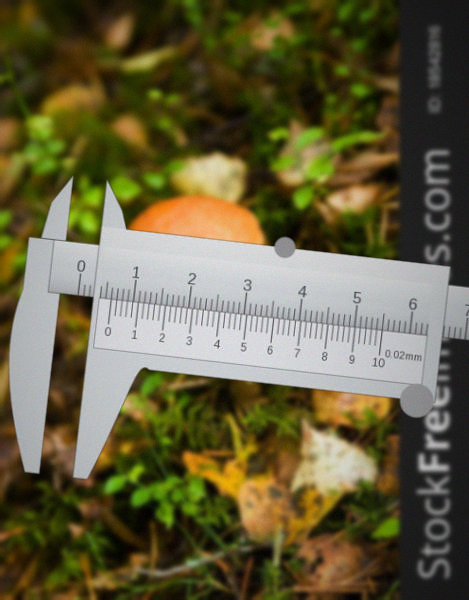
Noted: {"value": 6.0, "unit": "mm"}
